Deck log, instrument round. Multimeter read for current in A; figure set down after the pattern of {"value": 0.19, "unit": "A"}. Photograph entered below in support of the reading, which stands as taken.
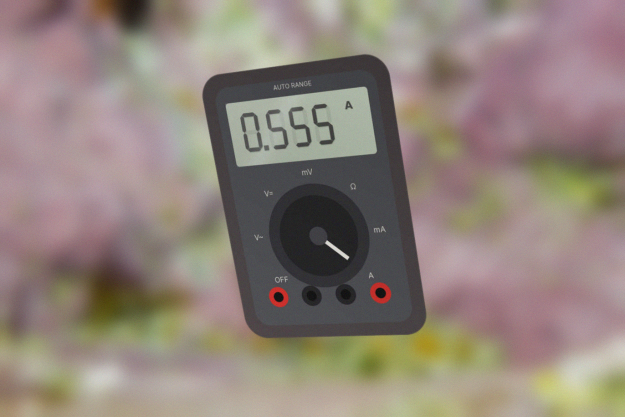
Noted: {"value": 0.555, "unit": "A"}
